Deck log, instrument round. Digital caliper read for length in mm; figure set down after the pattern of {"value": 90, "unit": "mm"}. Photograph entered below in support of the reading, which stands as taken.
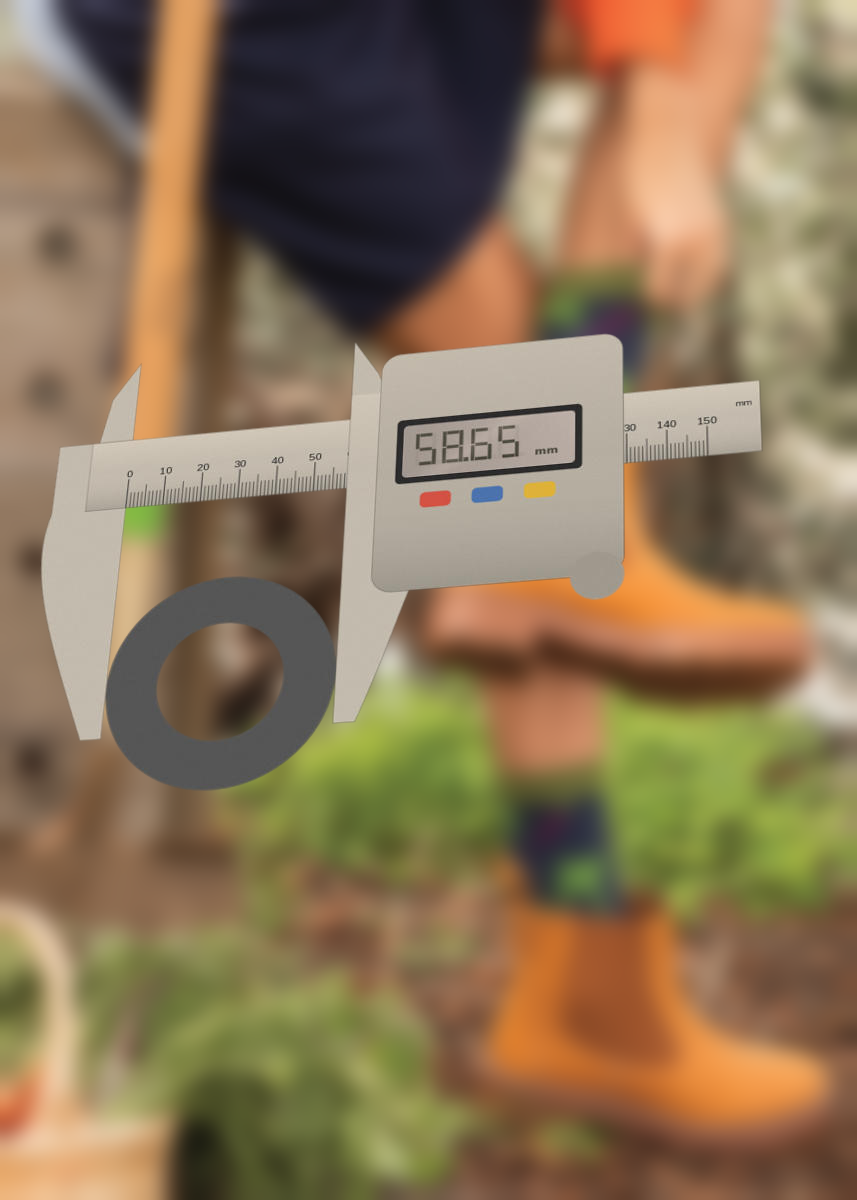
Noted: {"value": 58.65, "unit": "mm"}
